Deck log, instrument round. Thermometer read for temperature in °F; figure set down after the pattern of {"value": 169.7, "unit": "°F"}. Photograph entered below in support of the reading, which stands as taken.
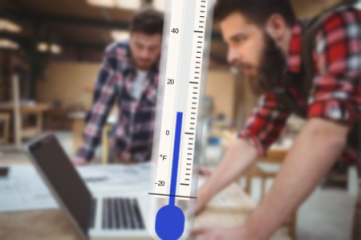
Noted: {"value": 8, "unit": "°F"}
